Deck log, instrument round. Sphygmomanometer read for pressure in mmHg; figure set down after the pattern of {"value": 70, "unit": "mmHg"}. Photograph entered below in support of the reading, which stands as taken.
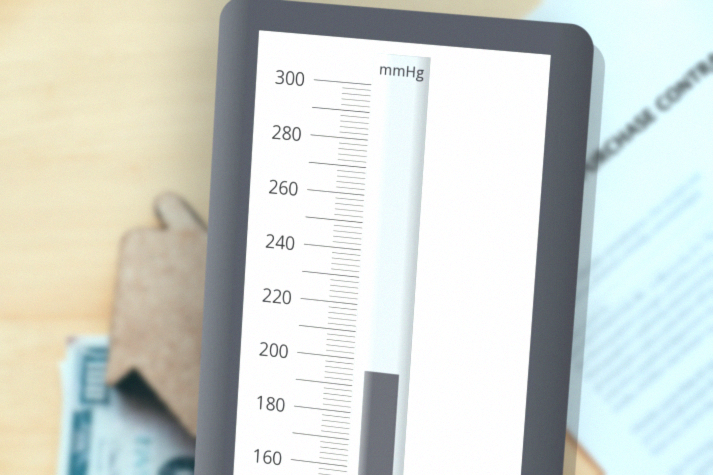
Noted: {"value": 196, "unit": "mmHg"}
